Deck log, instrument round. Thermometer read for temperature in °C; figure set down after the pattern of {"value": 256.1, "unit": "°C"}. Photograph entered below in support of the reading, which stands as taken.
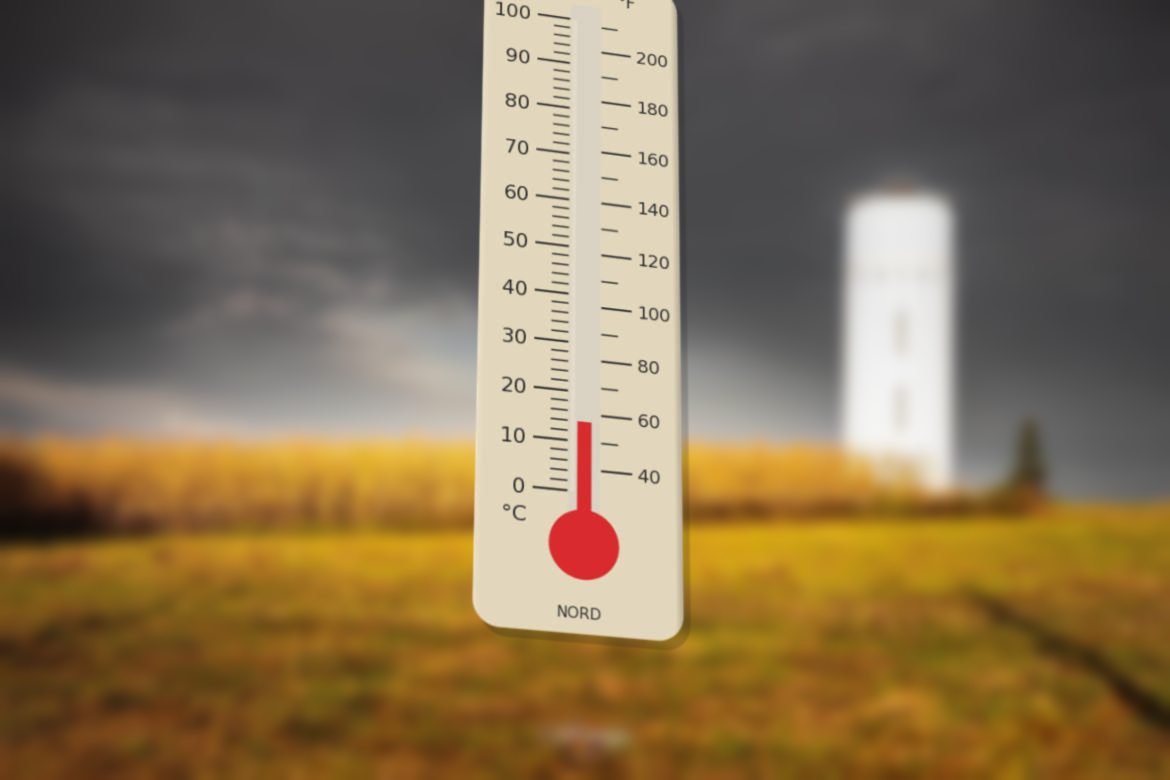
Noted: {"value": 14, "unit": "°C"}
